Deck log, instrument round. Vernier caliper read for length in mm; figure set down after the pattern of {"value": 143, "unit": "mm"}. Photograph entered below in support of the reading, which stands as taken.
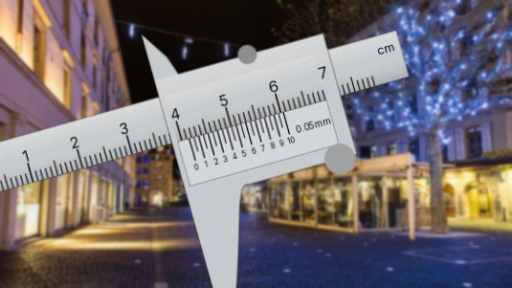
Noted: {"value": 41.5, "unit": "mm"}
